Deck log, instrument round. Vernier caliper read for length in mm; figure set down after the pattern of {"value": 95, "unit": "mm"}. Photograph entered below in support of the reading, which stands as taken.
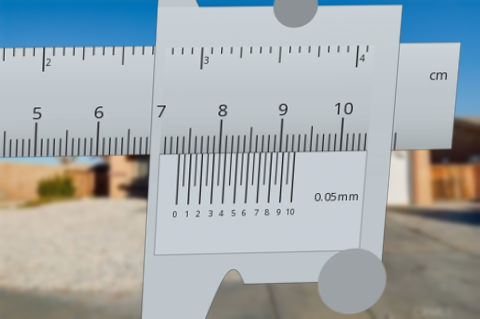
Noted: {"value": 73.4, "unit": "mm"}
